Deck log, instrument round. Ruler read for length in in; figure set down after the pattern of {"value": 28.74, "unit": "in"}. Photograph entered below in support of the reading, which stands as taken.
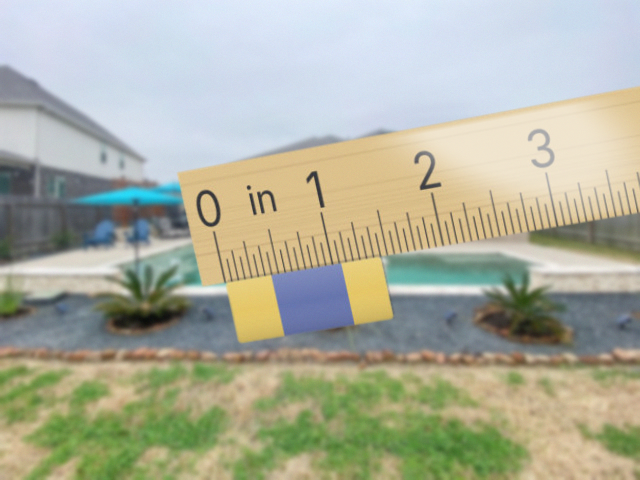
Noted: {"value": 1.4375, "unit": "in"}
